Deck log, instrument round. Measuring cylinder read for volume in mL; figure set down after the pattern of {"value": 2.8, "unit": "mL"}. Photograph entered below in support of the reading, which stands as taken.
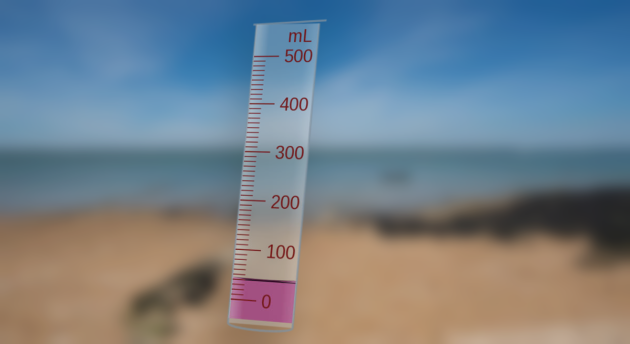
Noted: {"value": 40, "unit": "mL"}
